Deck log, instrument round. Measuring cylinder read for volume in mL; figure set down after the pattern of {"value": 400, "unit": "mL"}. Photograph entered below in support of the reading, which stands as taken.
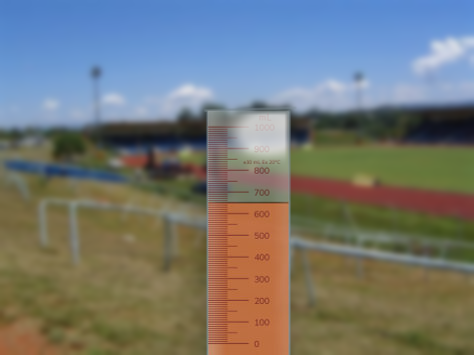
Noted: {"value": 650, "unit": "mL"}
